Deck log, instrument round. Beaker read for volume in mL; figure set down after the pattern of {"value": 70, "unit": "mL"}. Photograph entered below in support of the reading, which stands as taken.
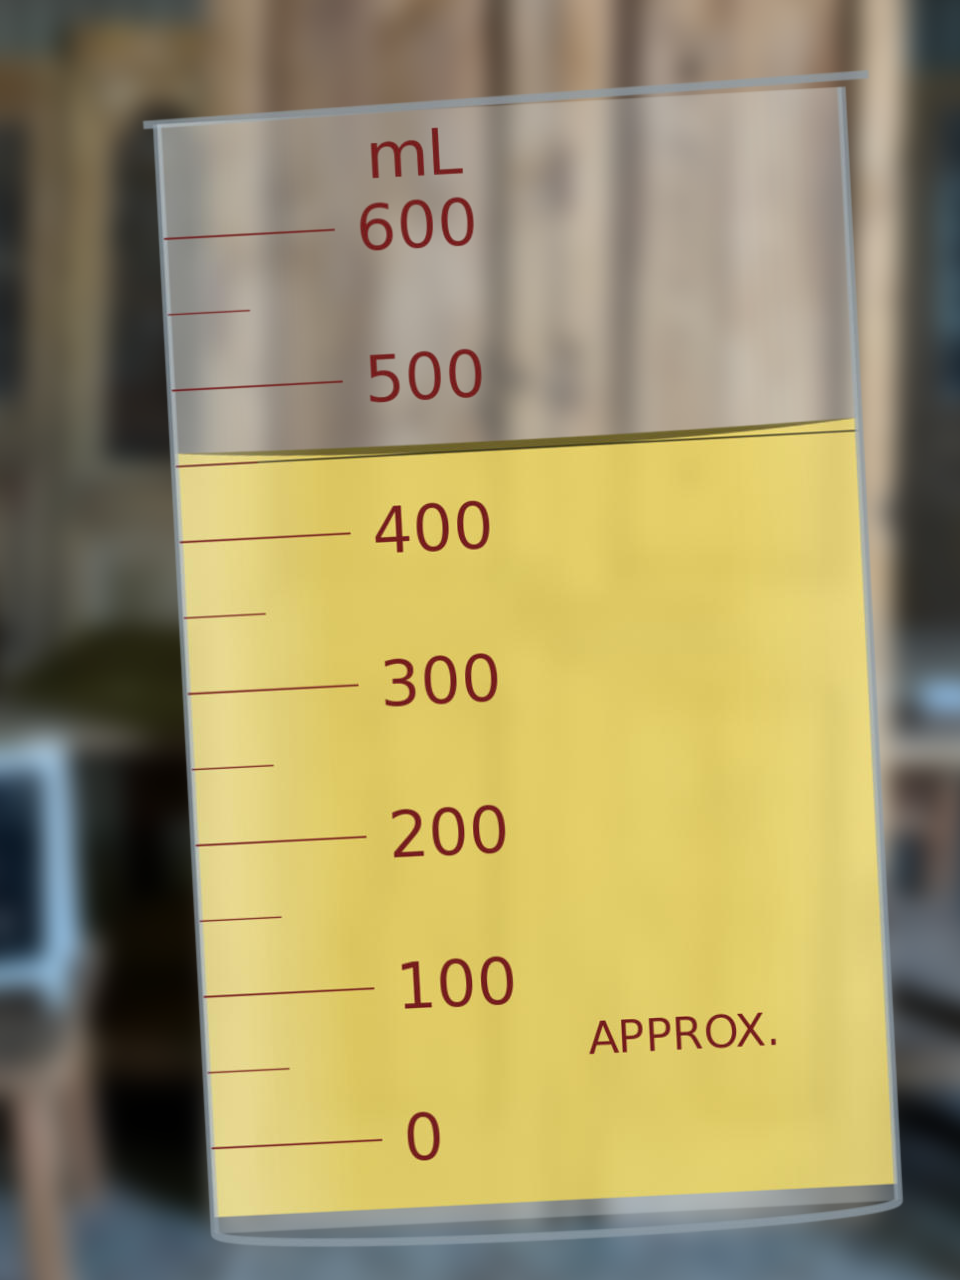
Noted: {"value": 450, "unit": "mL"}
